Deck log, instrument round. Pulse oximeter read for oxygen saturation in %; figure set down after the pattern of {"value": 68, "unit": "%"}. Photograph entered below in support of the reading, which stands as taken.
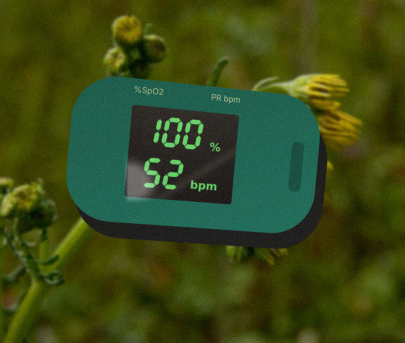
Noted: {"value": 100, "unit": "%"}
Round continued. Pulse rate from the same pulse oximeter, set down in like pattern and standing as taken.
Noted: {"value": 52, "unit": "bpm"}
